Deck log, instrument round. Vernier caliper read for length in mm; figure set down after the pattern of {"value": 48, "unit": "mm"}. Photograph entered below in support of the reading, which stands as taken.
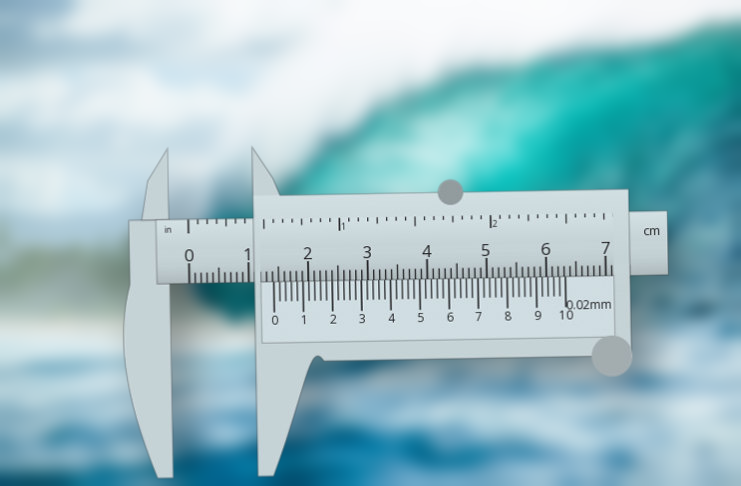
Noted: {"value": 14.2, "unit": "mm"}
